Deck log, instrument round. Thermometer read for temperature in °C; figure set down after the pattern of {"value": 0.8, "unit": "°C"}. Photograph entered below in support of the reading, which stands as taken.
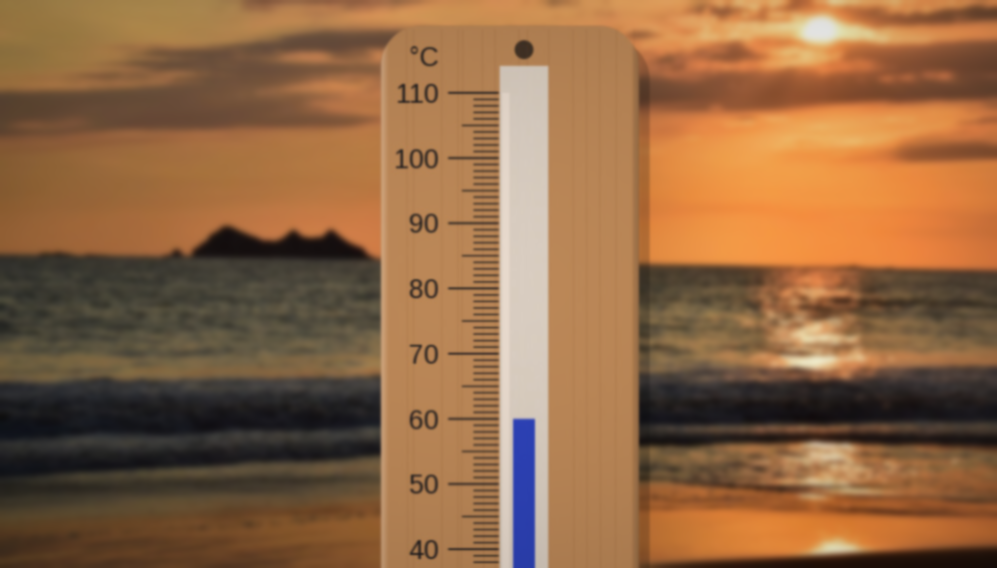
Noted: {"value": 60, "unit": "°C"}
